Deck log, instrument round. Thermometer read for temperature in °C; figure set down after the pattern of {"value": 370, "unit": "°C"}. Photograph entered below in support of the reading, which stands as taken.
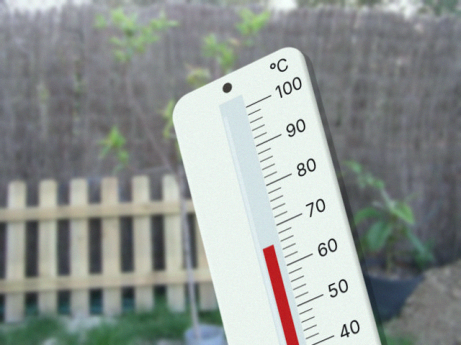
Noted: {"value": 66, "unit": "°C"}
